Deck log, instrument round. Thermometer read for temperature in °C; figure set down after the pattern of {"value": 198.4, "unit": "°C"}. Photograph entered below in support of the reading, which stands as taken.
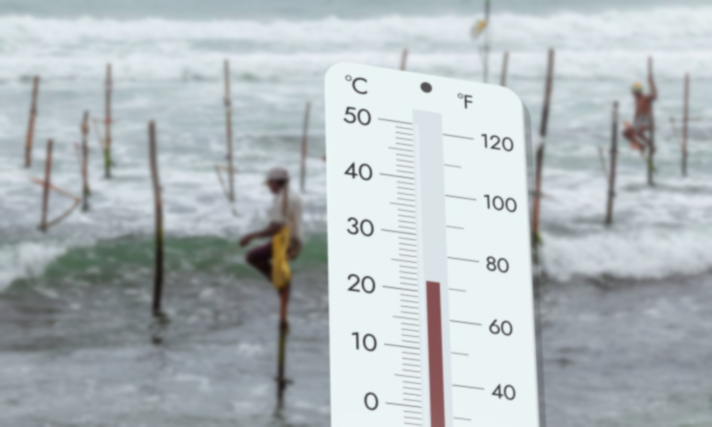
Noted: {"value": 22, "unit": "°C"}
